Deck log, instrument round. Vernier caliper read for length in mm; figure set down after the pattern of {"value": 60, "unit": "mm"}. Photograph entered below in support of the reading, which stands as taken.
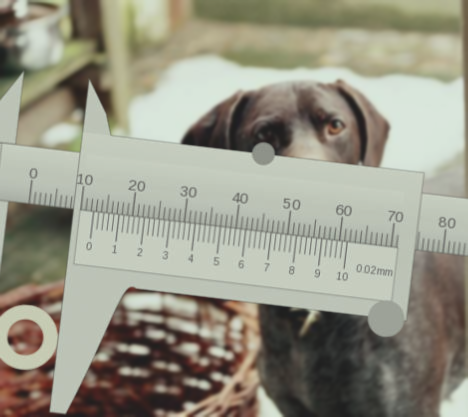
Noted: {"value": 12.5, "unit": "mm"}
